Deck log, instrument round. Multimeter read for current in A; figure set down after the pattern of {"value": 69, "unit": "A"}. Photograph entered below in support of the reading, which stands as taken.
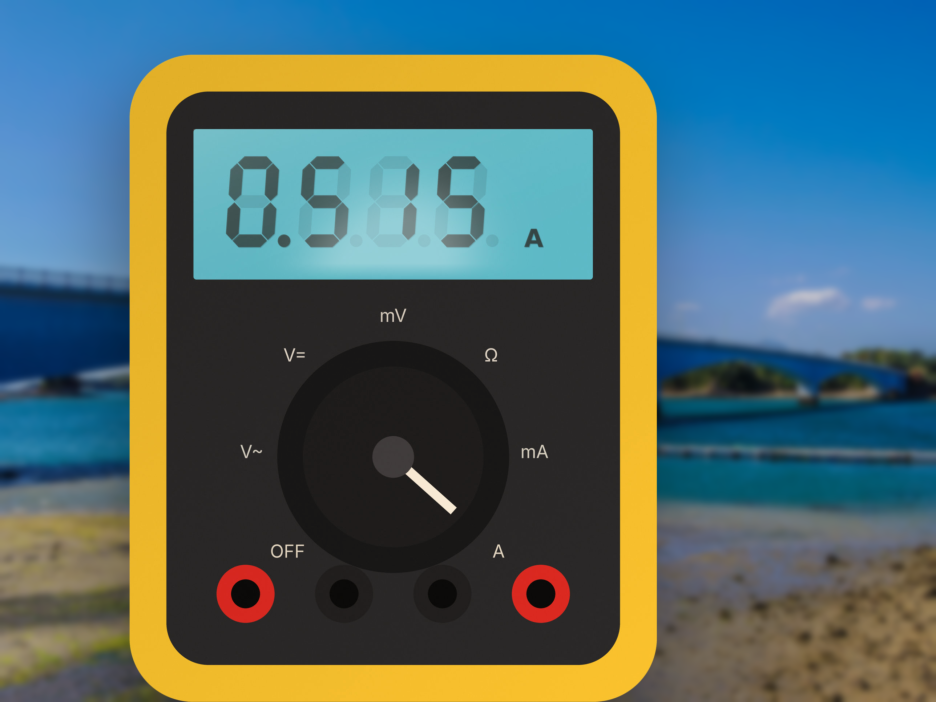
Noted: {"value": 0.515, "unit": "A"}
